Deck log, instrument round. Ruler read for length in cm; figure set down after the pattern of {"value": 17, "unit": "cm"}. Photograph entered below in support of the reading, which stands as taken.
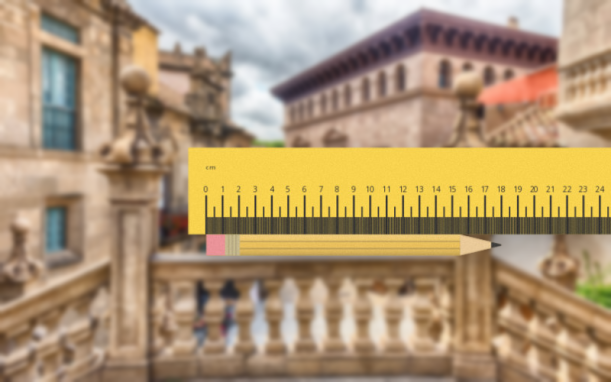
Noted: {"value": 18, "unit": "cm"}
